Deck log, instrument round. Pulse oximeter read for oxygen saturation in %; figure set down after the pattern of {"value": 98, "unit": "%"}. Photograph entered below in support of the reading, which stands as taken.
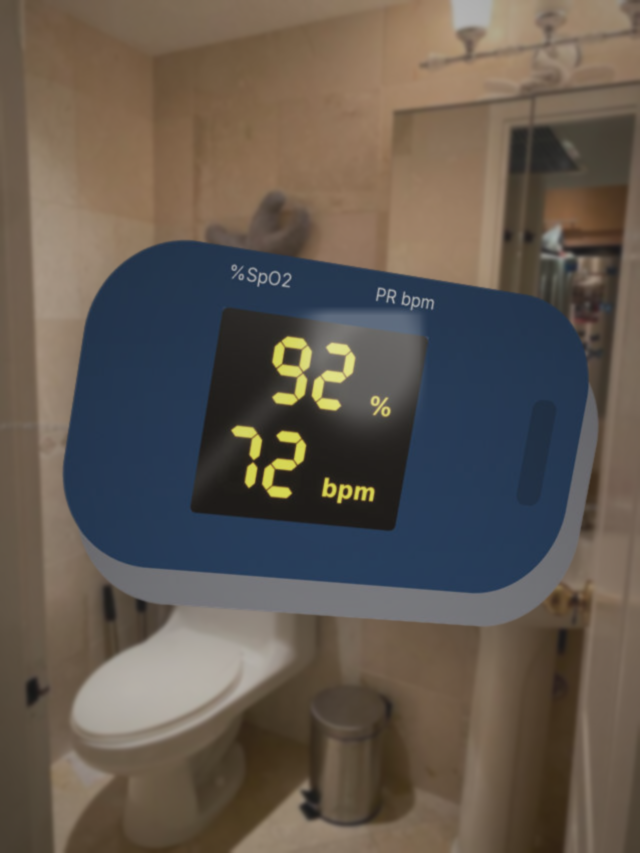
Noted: {"value": 92, "unit": "%"}
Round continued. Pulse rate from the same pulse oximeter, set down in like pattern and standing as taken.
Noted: {"value": 72, "unit": "bpm"}
